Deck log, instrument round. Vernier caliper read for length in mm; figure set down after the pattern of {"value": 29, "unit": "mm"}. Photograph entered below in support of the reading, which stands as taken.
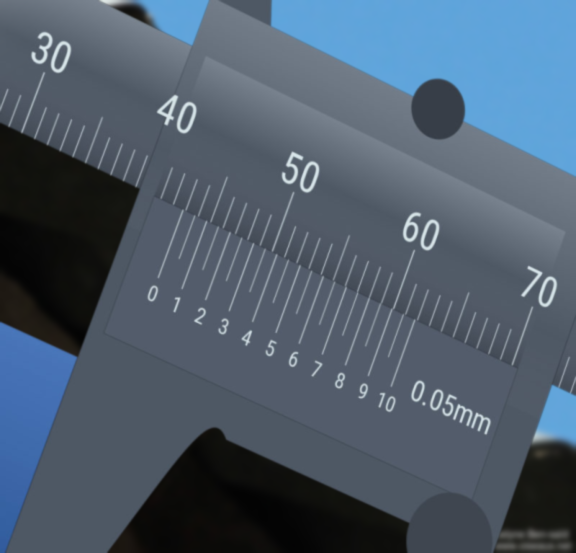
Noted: {"value": 42.8, "unit": "mm"}
